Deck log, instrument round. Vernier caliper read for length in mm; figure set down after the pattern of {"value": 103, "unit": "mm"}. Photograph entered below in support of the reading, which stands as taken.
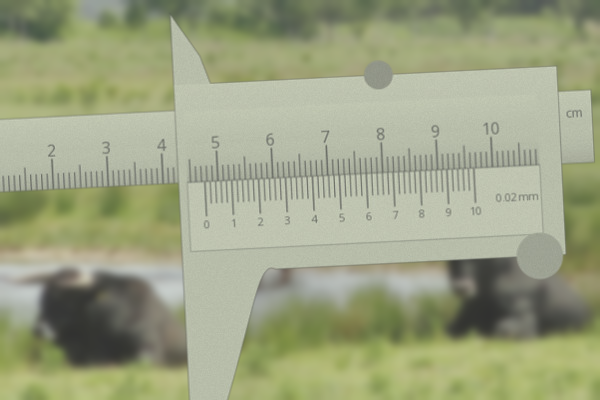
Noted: {"value": 47.6, "unit": "mm"}
